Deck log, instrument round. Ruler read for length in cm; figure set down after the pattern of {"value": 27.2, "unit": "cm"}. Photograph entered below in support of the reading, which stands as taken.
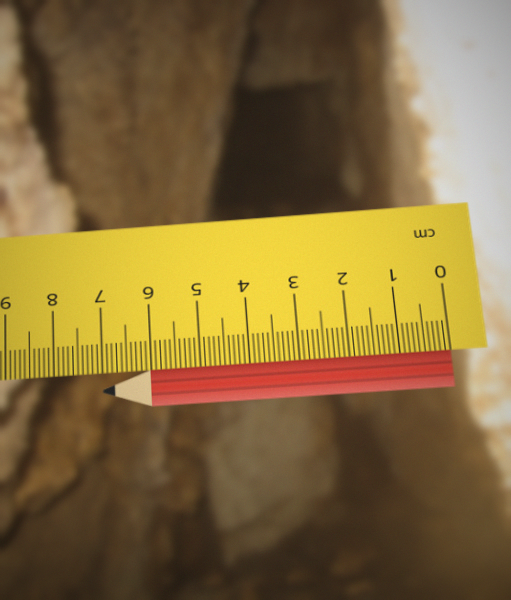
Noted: {"value": 7, "unit": "cm"}
